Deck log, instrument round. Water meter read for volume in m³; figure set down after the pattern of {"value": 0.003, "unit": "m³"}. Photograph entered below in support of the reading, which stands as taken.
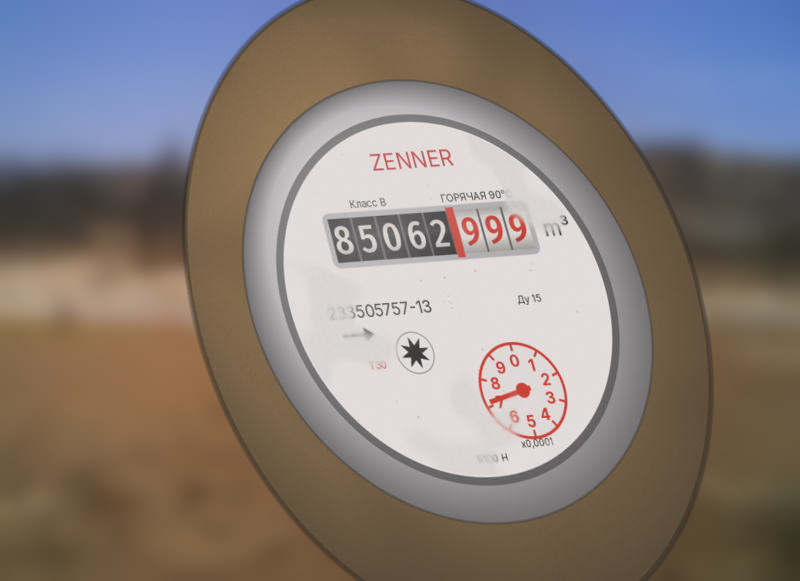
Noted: {"value": 85062.9997, "unit": "m³"}
